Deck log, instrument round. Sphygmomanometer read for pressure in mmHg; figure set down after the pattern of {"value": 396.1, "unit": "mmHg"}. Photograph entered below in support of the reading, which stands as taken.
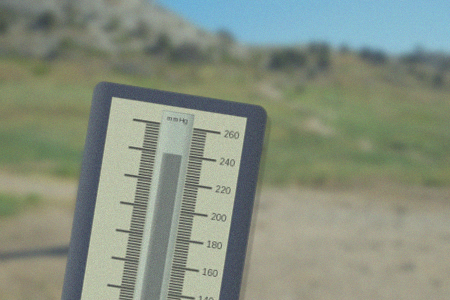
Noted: {"value": 240, "unit": "mmHg"}
